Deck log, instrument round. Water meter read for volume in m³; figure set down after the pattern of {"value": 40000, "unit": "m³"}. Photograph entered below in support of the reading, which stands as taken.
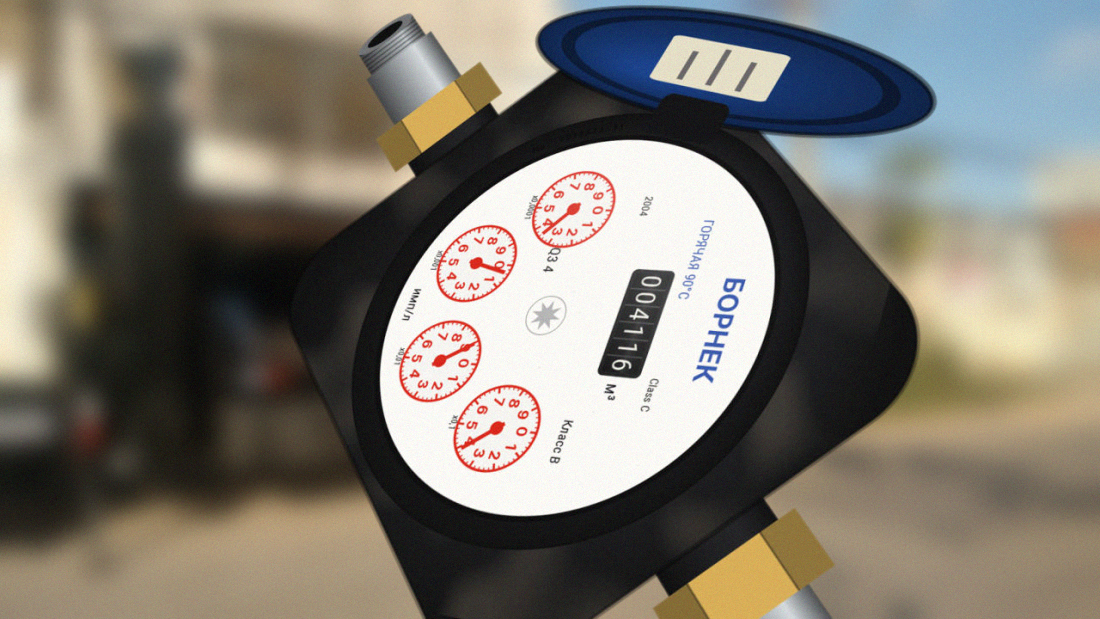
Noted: {"value": 4116.3903, "unit": "m³"}
